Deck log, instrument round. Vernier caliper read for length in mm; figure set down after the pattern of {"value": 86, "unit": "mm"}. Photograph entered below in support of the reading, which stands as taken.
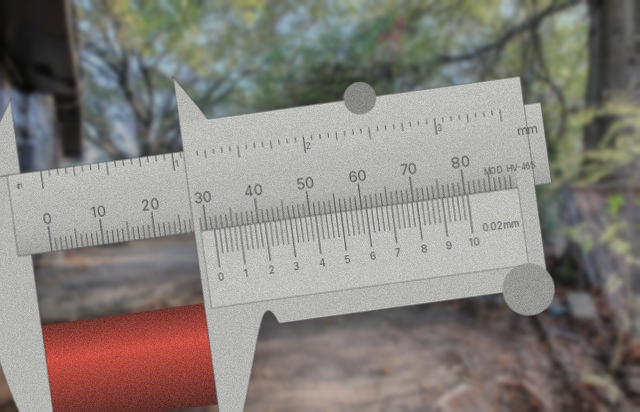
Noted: {"value": 31.5, "unit": "mm"}
